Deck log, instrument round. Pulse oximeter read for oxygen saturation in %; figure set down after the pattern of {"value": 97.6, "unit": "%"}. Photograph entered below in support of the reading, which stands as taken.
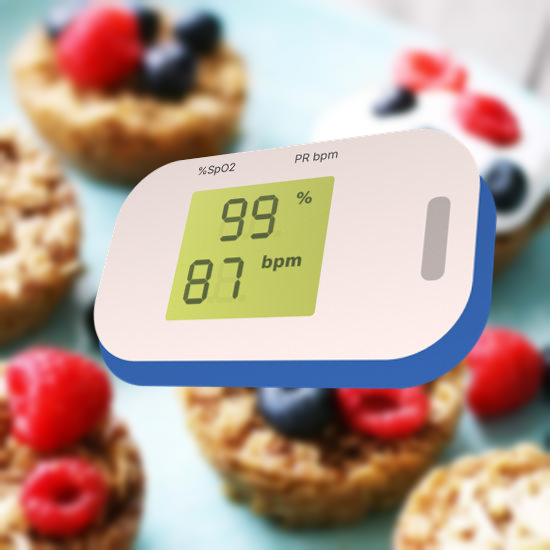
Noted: {"value": 99, "unit": "%"}
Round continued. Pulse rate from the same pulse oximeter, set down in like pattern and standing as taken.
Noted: {"value": 87, "unit": "bpm"}
